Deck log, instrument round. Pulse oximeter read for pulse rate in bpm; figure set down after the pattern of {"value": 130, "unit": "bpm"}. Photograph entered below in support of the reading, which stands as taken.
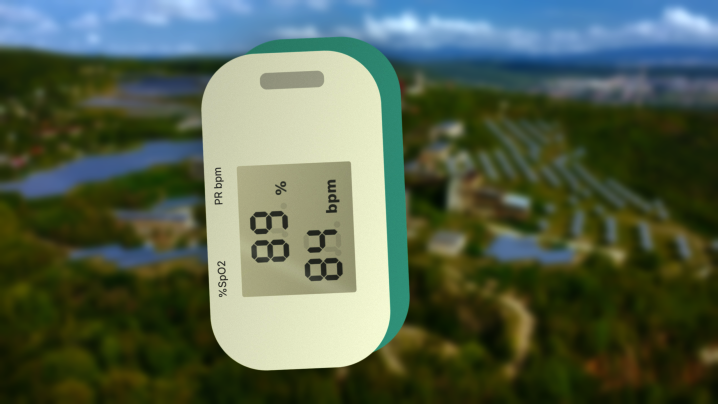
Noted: {"value": 84, "unit": "bpm"}
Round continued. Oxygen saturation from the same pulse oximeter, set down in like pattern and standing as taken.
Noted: {"value": 89, "unit": "%"}
